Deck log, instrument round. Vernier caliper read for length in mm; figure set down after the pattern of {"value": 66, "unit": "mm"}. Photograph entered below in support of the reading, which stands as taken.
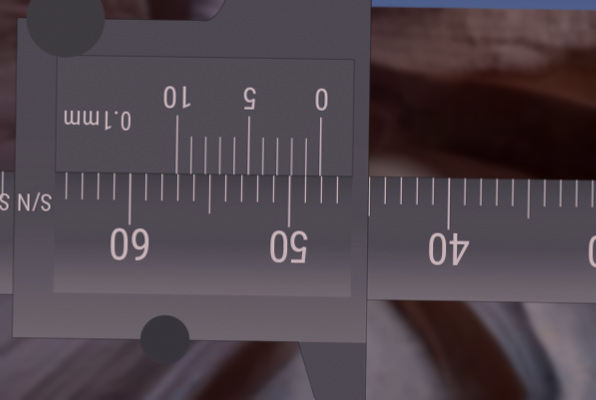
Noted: {"value": 48.1, "unit": "mm"}
